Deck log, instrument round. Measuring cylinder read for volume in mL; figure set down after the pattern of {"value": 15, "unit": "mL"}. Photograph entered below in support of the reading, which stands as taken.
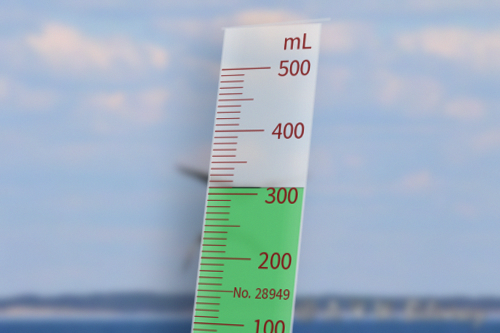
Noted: {"value": 310, "unit": "mL"}
